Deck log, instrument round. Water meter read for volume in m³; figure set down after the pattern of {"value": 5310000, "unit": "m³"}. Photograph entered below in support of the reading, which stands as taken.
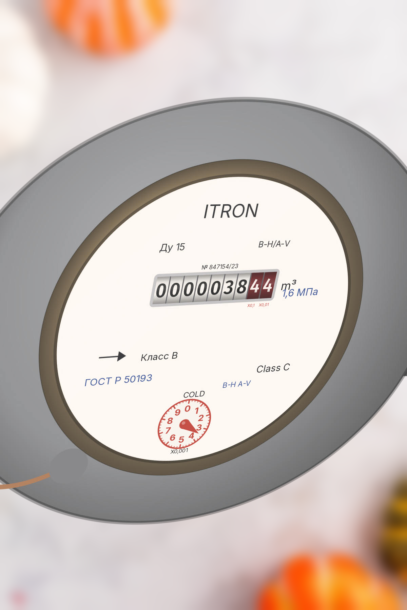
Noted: {"value": 38.443, "unit": "m³"}
